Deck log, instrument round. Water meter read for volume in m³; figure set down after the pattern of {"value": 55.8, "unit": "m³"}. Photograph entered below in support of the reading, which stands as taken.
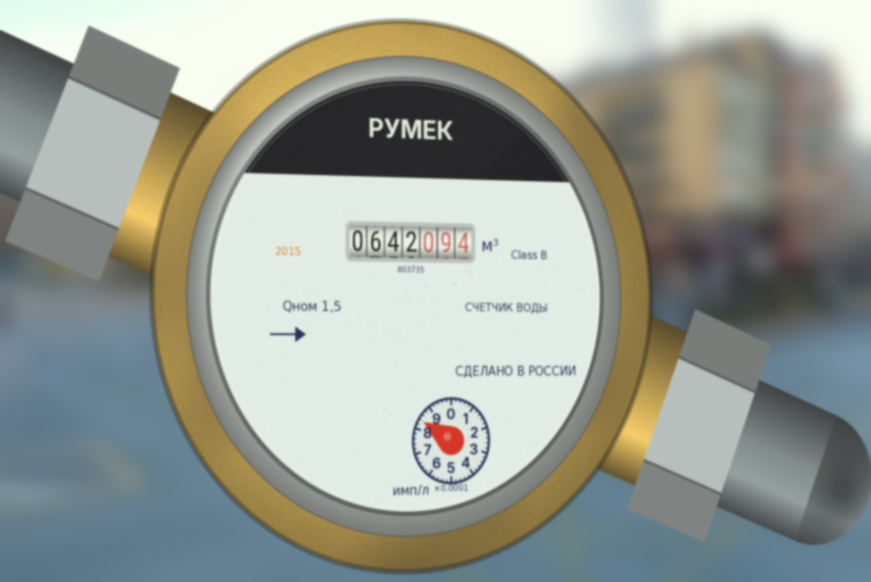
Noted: {"value": 642.0948, "unit": "m³"}
